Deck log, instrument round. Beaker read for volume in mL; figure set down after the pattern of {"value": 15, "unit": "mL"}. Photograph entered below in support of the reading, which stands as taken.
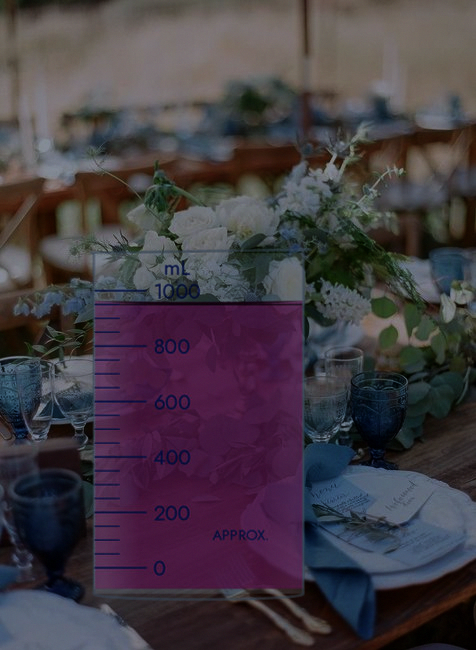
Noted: {"value": 950, "unit": "mL"}
